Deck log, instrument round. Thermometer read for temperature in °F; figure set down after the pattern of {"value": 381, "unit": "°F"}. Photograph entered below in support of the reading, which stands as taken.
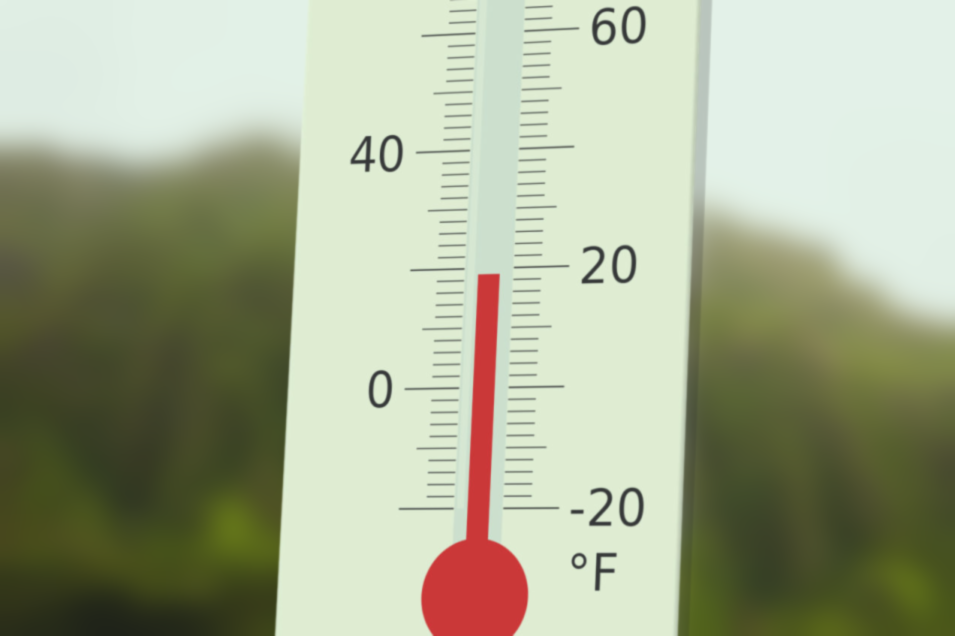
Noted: {"value": 19, "unit": "°F"}
